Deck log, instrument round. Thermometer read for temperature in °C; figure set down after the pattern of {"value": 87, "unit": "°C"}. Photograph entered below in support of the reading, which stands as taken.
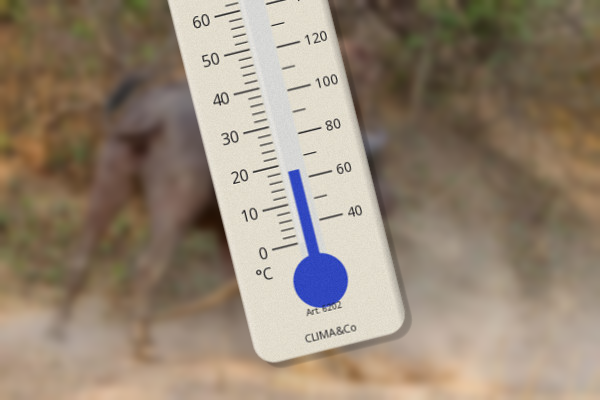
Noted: {"value": 18, "unit": "°C"}
